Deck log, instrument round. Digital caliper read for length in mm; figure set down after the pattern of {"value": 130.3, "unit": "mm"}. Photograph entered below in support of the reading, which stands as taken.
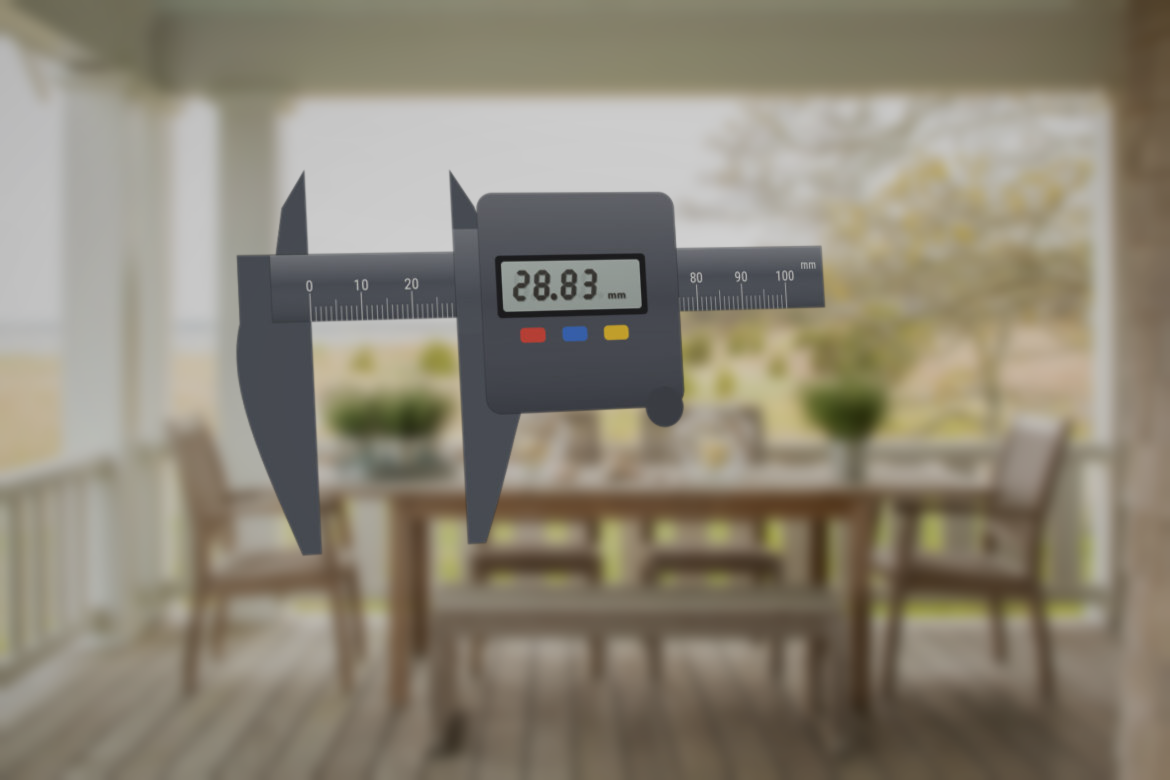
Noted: {"value": 28.83, "unit": "mm"}
